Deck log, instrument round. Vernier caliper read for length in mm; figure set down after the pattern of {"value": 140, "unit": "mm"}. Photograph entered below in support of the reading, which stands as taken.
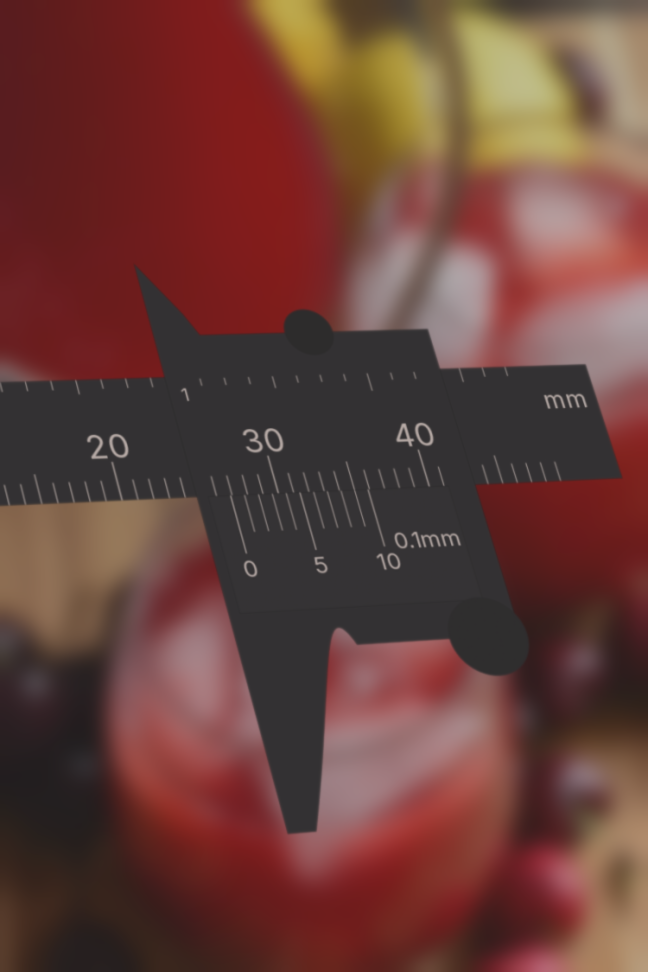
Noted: {"value": 26.9, "unit": "mm"}
